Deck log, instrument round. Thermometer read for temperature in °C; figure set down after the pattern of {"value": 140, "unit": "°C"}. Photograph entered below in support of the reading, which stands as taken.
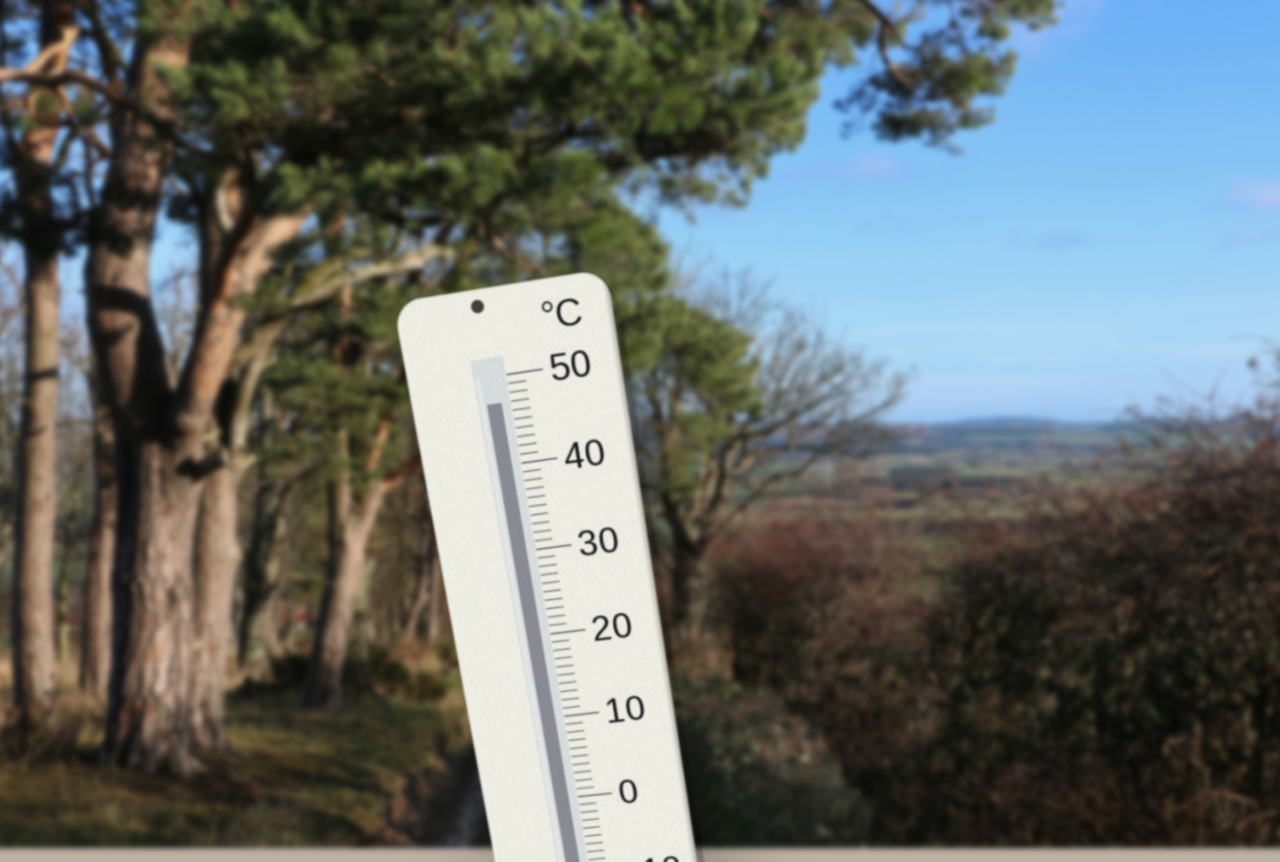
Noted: {"value": 47, "unit": "°C"}
